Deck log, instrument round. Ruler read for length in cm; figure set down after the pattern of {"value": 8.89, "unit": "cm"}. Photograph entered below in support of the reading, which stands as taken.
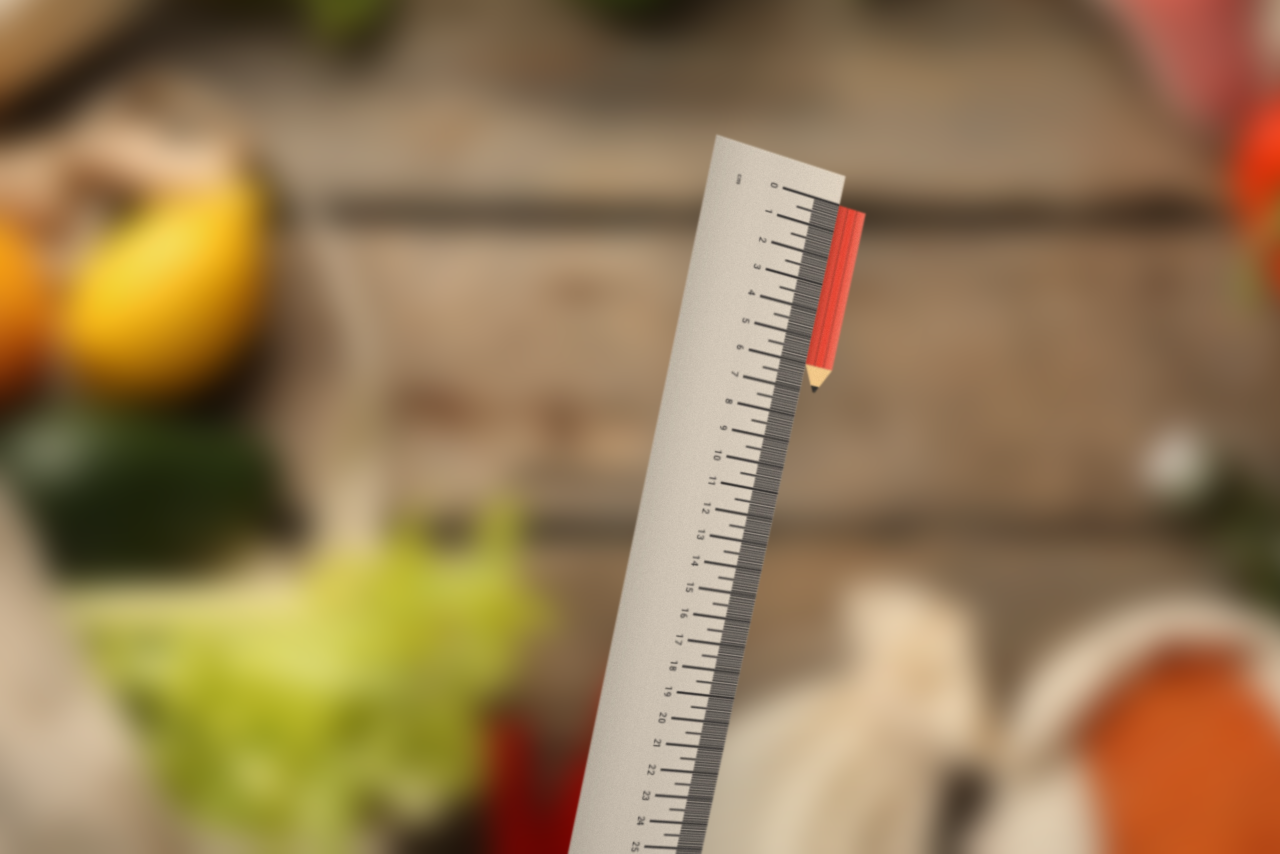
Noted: {"value": 7, "unit": "cm"}
